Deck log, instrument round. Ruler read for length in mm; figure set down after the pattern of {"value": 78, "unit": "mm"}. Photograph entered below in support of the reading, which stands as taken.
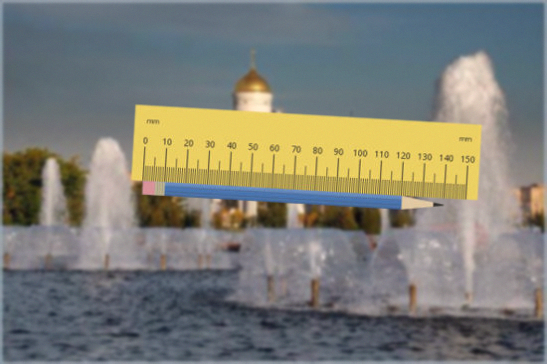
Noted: {"value": 140, "unit": "mm"}
